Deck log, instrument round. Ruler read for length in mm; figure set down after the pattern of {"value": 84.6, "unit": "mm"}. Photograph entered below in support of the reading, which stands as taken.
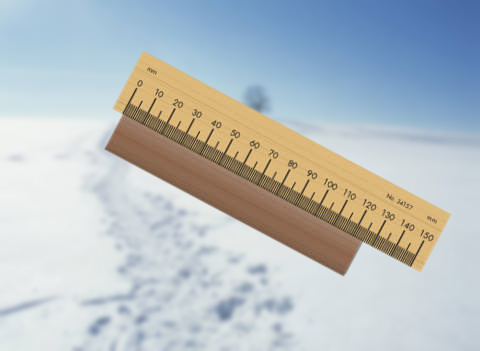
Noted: {"value": 125, "unit": "mm"}
